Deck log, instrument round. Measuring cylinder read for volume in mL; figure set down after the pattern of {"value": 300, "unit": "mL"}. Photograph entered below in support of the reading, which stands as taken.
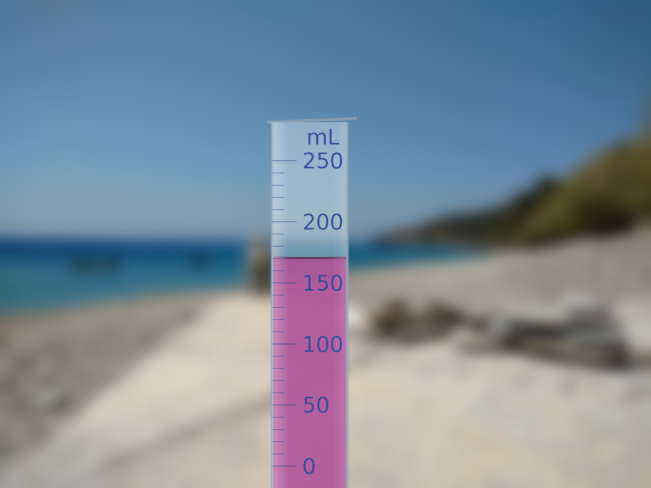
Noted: {"value": 170, "unit": "mL"}
